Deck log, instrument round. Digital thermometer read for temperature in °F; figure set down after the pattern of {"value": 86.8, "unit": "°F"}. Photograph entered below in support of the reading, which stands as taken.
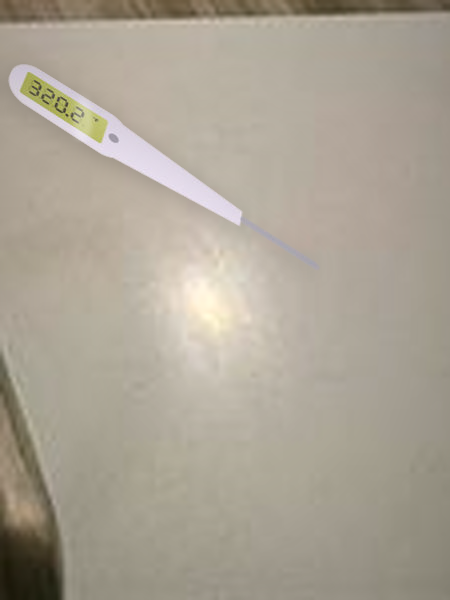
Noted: {"value": 320.2, "unit": "°F"}
